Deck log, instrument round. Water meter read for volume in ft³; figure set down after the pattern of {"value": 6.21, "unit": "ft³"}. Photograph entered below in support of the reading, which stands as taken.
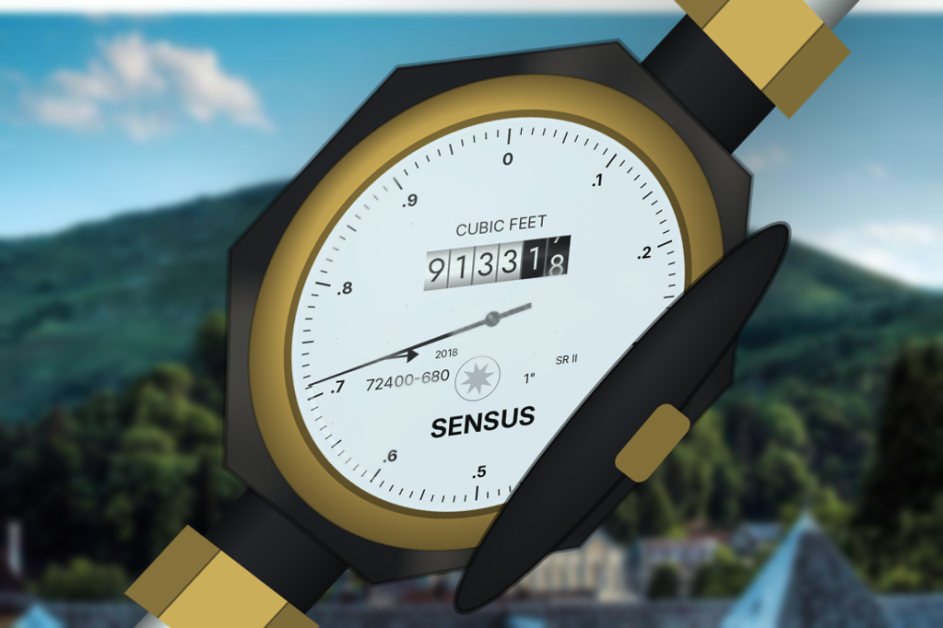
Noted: {"value": 913317.71, "unit": "ft³"}
